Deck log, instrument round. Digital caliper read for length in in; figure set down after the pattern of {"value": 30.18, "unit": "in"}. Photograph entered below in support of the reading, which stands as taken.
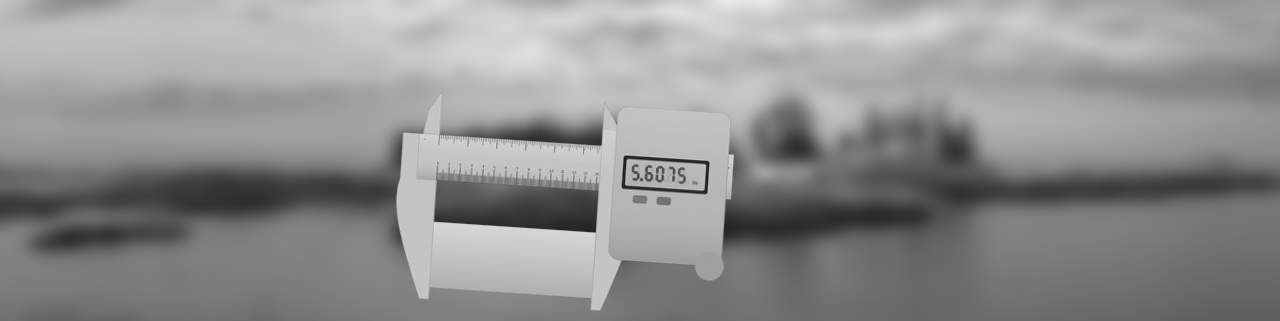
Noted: {"value": 5.6075, "unit": "in"}
